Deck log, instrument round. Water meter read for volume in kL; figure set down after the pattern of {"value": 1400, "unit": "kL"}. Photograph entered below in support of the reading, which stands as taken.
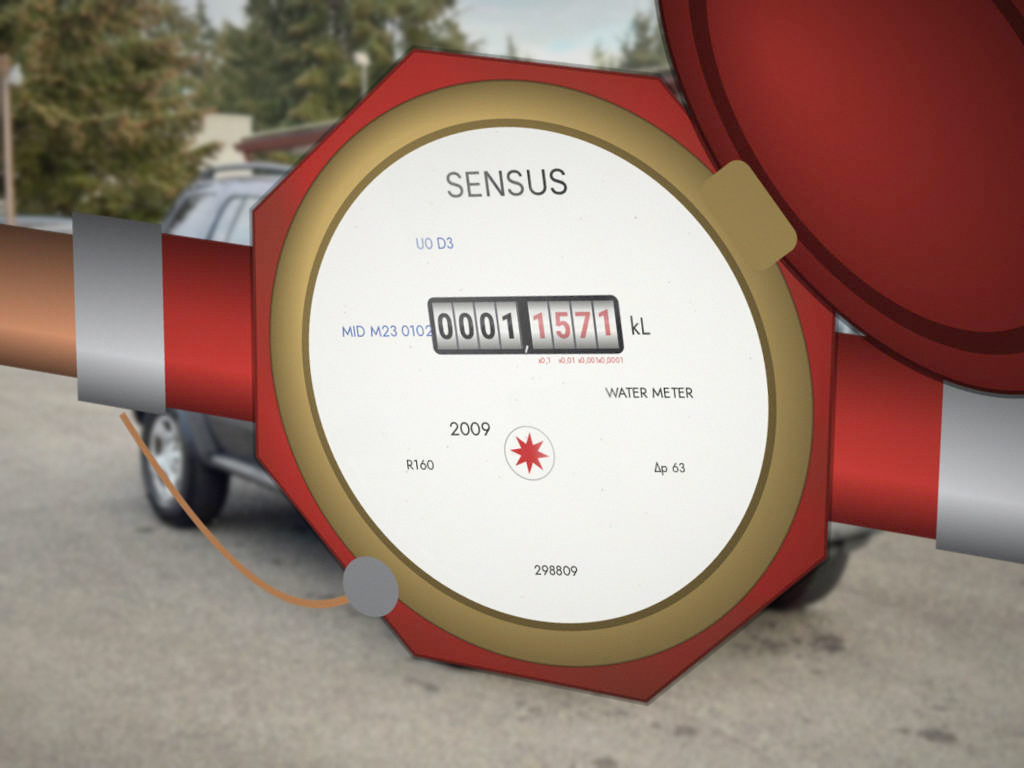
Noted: {"value": 1.1571, "unit": "kL"}
